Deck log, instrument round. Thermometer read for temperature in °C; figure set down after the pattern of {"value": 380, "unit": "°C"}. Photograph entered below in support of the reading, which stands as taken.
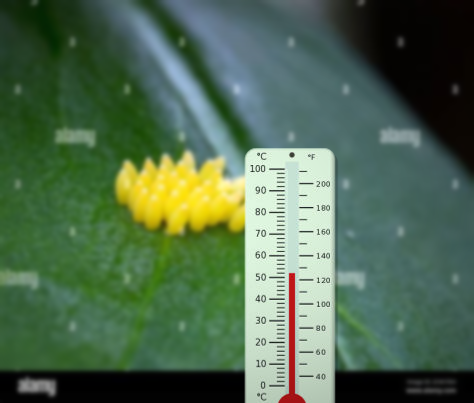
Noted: {"value": 52, "unit": "°C"}
